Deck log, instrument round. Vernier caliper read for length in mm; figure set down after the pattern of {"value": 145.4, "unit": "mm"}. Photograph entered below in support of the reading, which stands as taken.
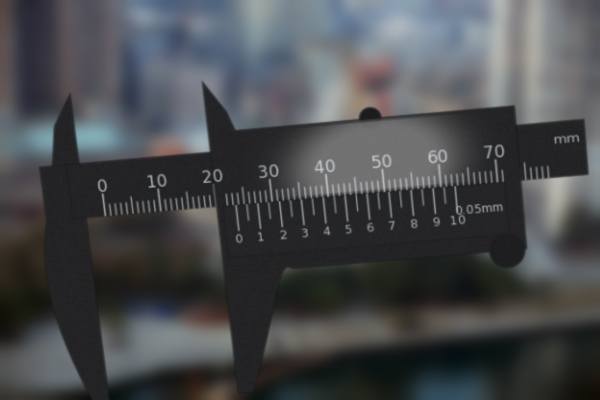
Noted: {"value": 23.5, "unit": "mm"}
